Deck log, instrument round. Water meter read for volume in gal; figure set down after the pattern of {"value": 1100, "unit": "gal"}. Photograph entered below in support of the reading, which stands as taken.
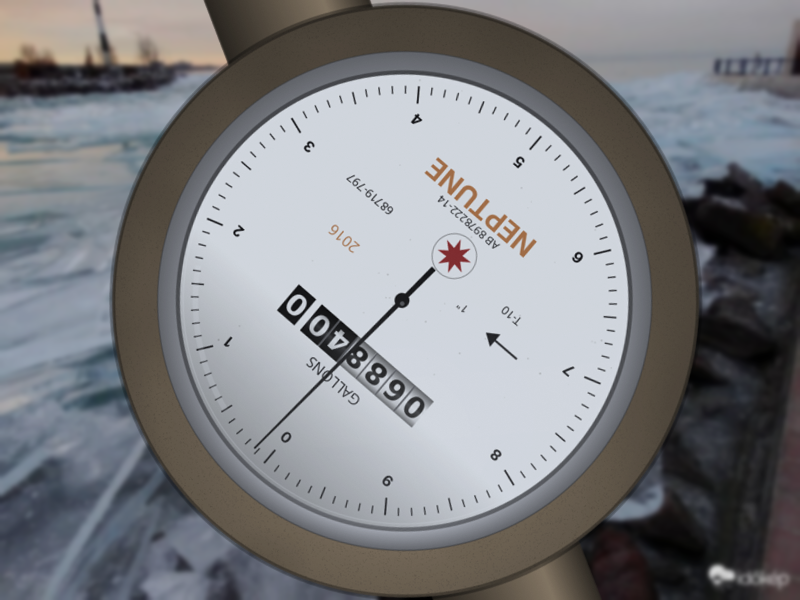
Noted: {"value": 688400.1, "unit": "gal"}
